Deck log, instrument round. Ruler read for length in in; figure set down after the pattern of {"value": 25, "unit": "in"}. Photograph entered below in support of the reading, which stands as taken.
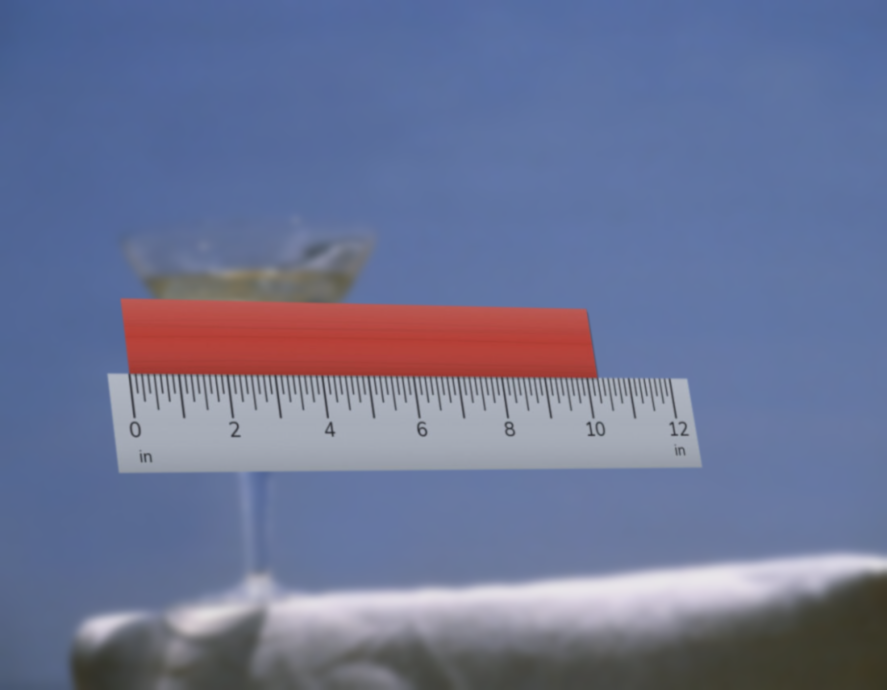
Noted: {"value": 10.25, "unit": "in"}
